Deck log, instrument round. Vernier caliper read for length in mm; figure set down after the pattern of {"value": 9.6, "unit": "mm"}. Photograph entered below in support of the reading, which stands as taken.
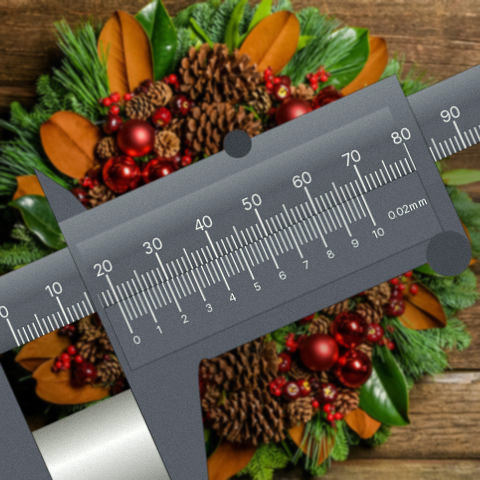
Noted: {"value": 20.0, "unit": "mm"}
